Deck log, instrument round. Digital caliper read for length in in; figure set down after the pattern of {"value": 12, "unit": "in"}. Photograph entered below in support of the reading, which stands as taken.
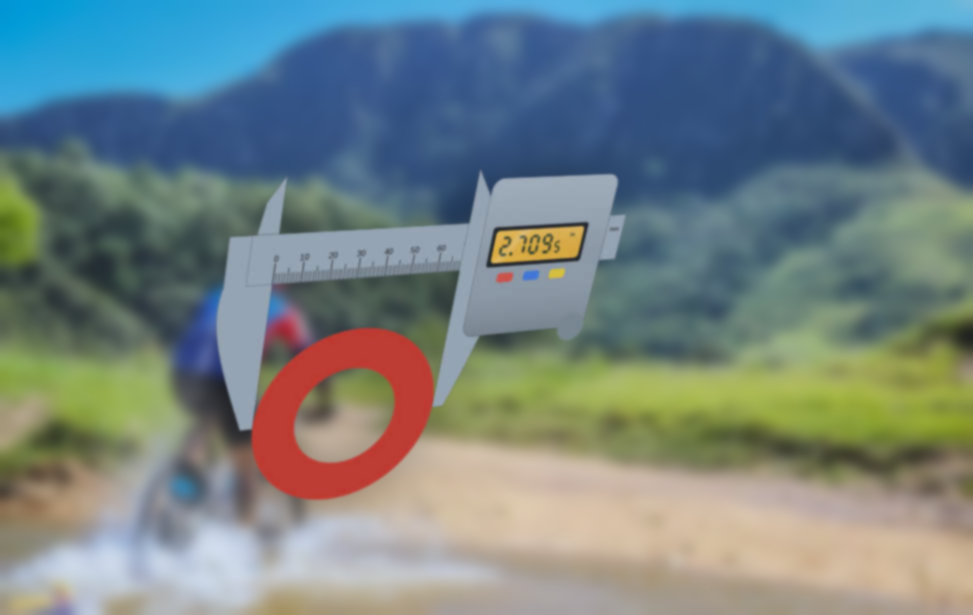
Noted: {"value": 2.7095, "unit": "in"}
